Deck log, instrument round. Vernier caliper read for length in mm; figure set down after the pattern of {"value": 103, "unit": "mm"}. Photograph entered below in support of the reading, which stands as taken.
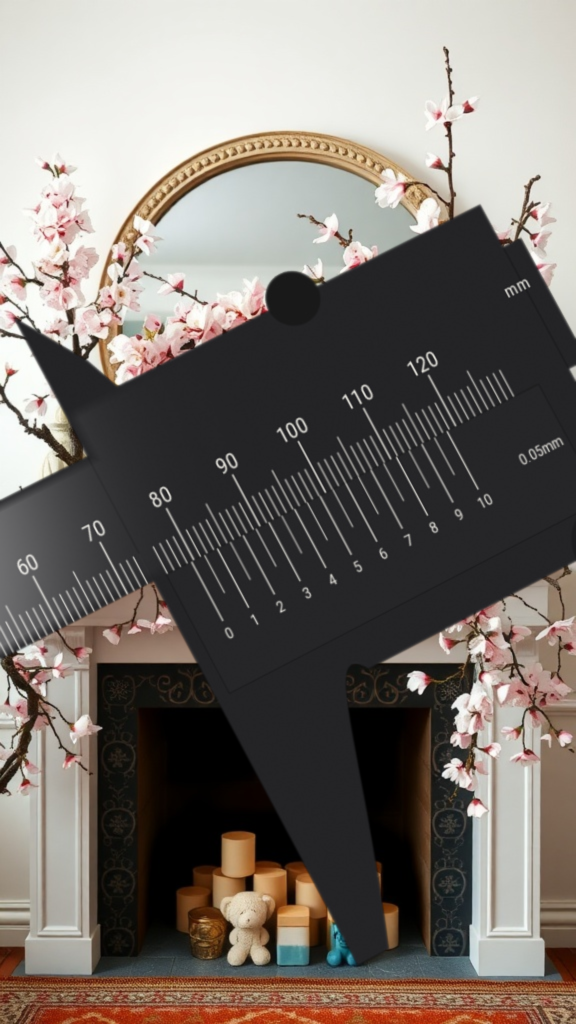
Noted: {"value": 79.6, "unit": "mm"}
